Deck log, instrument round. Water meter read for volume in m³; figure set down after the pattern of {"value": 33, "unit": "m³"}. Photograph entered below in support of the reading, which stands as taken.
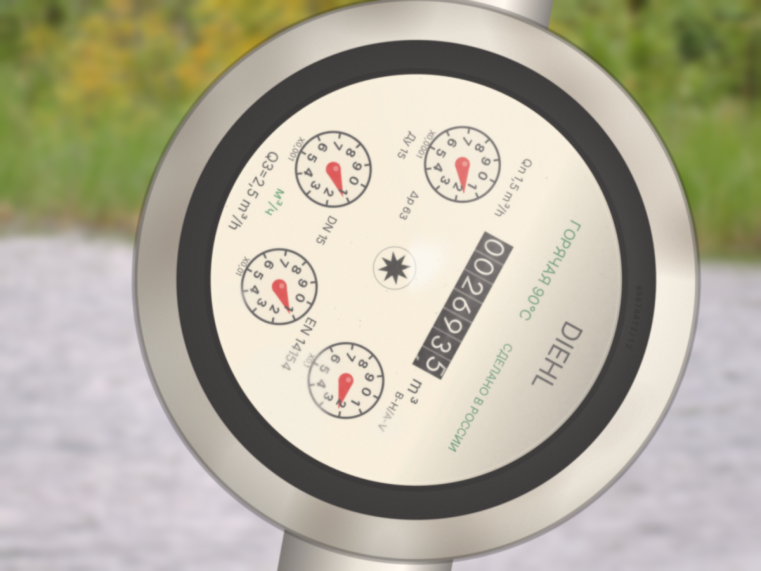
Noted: {"value": 26935.2111, "unit": "m³"}
